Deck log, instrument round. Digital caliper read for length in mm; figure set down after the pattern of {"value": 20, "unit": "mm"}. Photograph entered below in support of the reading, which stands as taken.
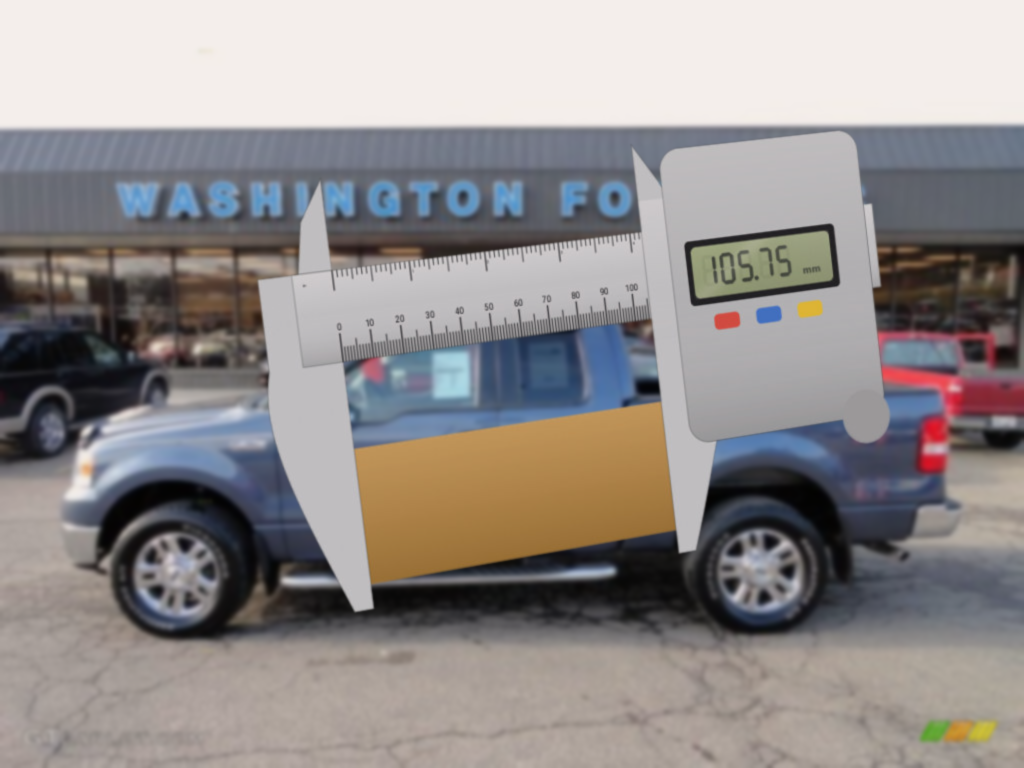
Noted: {"value": 105.75, "unit": "mm"}
